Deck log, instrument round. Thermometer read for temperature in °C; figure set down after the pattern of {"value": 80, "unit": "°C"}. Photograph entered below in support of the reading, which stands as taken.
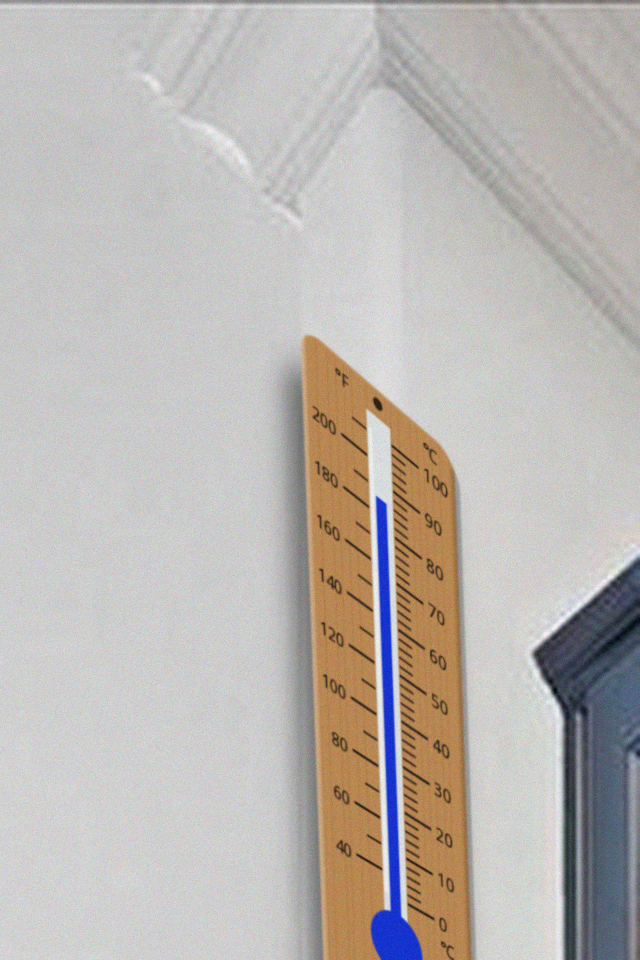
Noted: {"value": 86, "unit": "°C"}
